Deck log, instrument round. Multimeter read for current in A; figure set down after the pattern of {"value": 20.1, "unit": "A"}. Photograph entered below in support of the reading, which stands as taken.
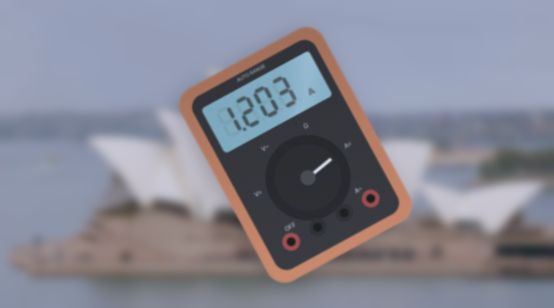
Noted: {"value": 1.203, "unit": "A"}
